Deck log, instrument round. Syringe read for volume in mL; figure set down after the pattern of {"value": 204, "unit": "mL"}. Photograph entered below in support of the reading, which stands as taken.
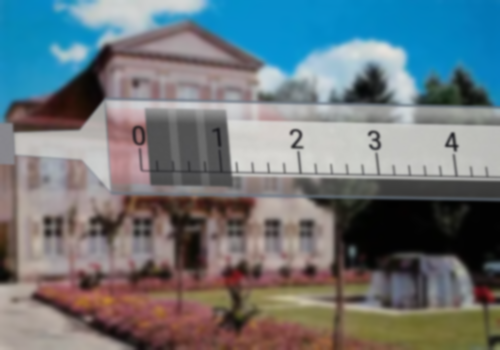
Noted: {"value": 0.1, "unit": "mL"}
